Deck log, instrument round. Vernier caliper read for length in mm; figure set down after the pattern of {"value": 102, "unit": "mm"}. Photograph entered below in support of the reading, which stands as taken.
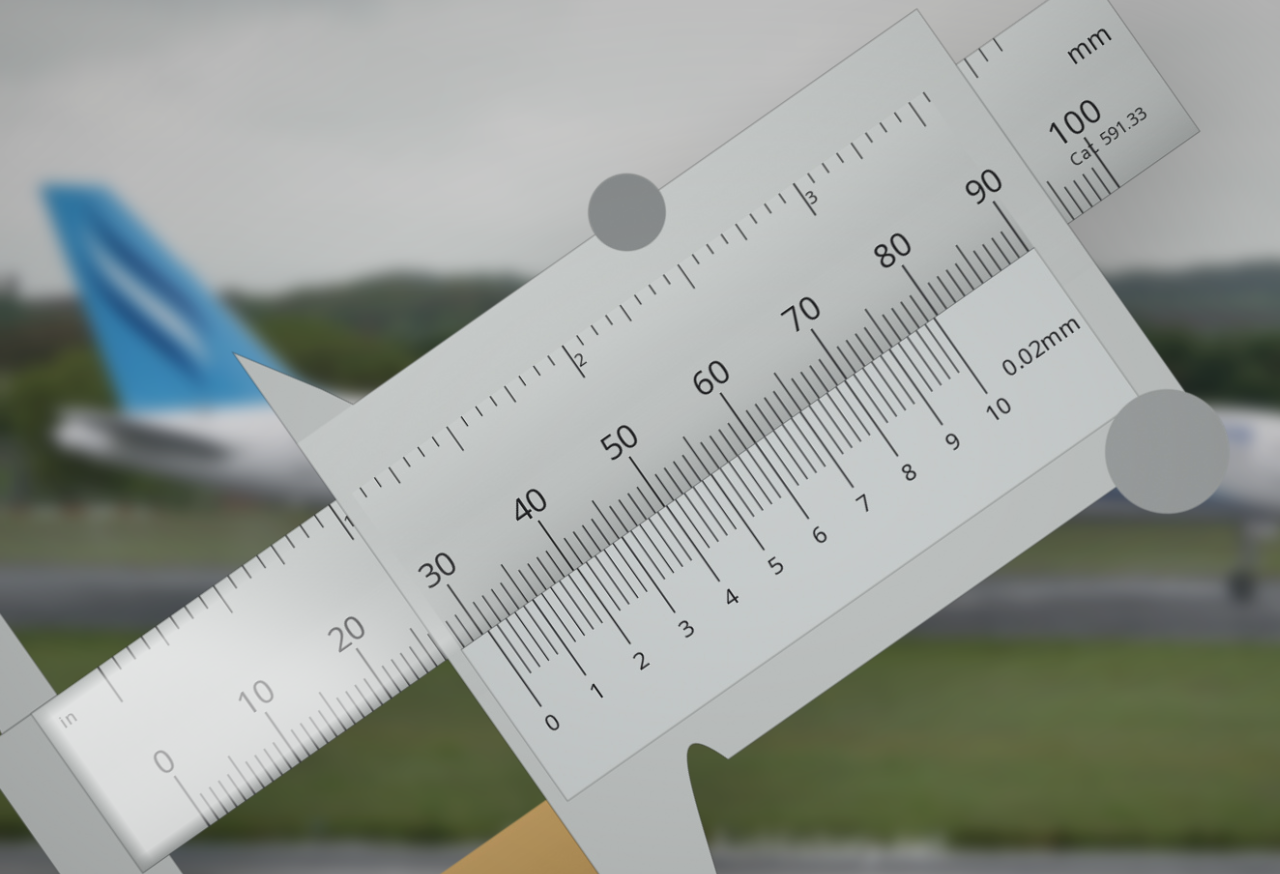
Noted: {"value": 30.6, "unit": "mm"}
